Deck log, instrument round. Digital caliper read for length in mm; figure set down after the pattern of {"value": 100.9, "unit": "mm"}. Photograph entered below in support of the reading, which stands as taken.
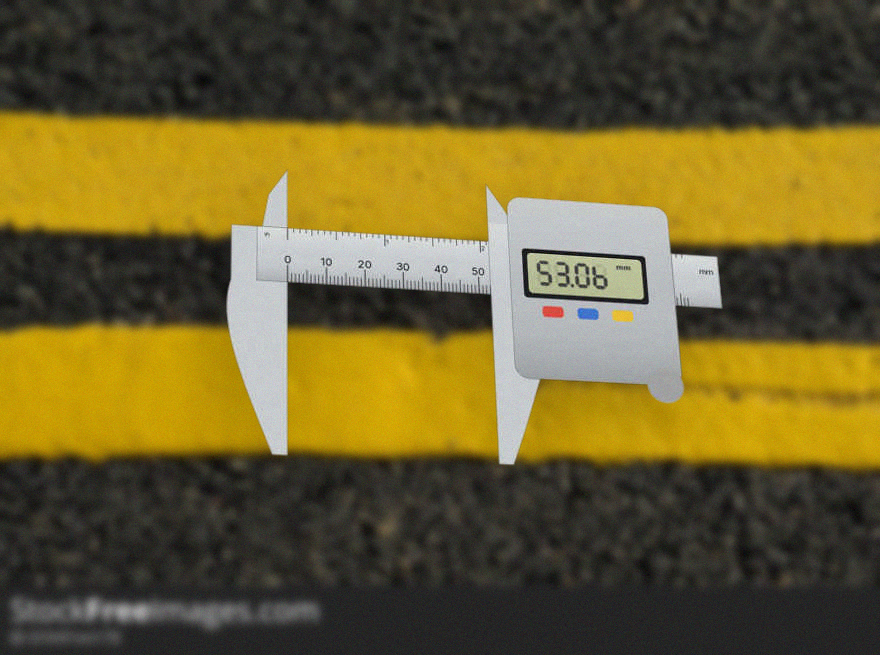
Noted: {"value": 53.06, "unit": "mm"}
